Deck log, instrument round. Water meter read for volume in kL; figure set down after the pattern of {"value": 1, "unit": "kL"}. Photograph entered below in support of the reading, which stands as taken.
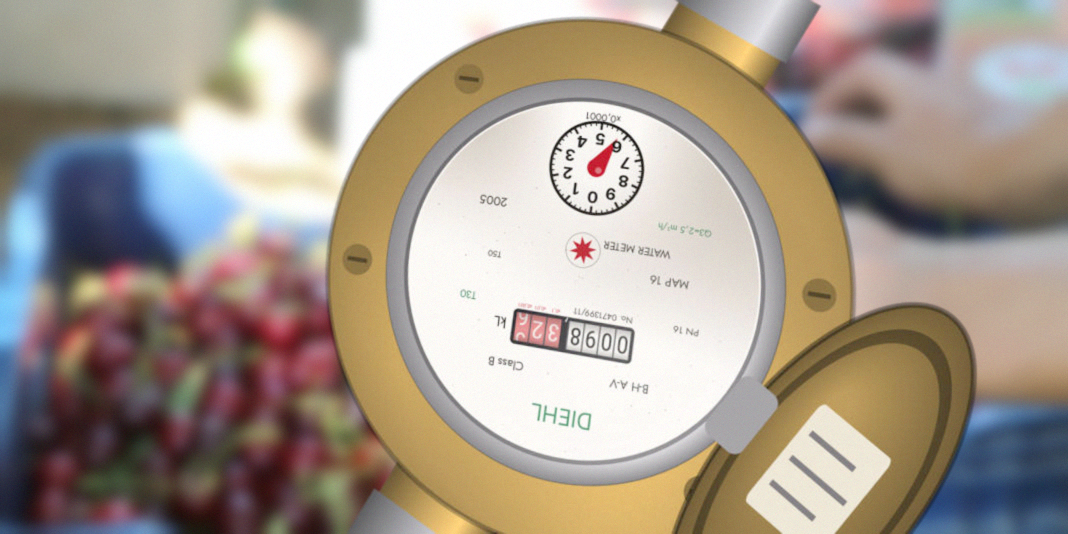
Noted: {"value": 98.3255, "unit": "kL"}
